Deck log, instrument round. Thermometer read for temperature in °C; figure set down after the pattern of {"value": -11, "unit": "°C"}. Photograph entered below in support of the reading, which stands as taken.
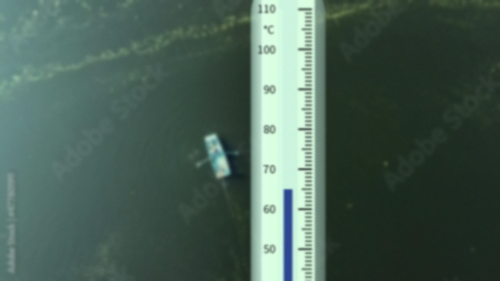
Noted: {"value": 65, "unit": "°C"}
